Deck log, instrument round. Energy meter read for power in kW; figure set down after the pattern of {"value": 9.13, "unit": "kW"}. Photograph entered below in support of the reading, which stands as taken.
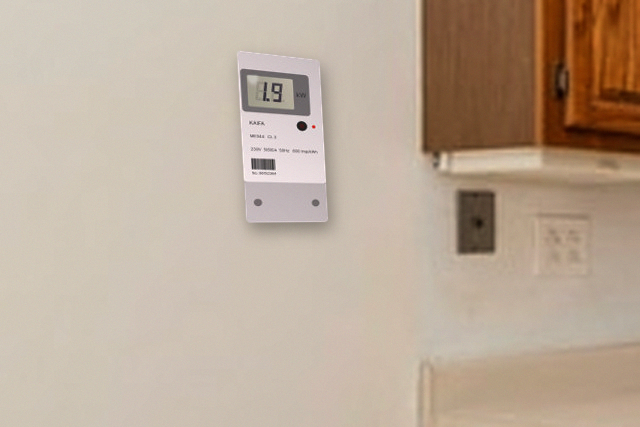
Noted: {"value": 1.9, "unit": "kW"}
